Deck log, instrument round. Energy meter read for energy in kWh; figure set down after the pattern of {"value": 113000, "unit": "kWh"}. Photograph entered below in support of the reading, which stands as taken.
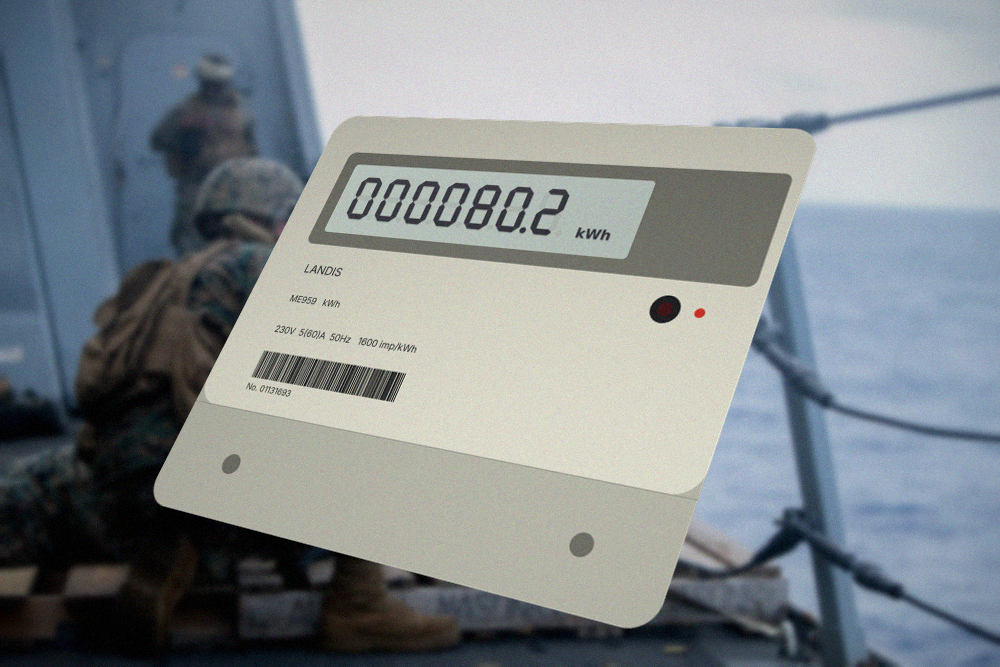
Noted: {"value": 80.2, "unit": "kWh"}
